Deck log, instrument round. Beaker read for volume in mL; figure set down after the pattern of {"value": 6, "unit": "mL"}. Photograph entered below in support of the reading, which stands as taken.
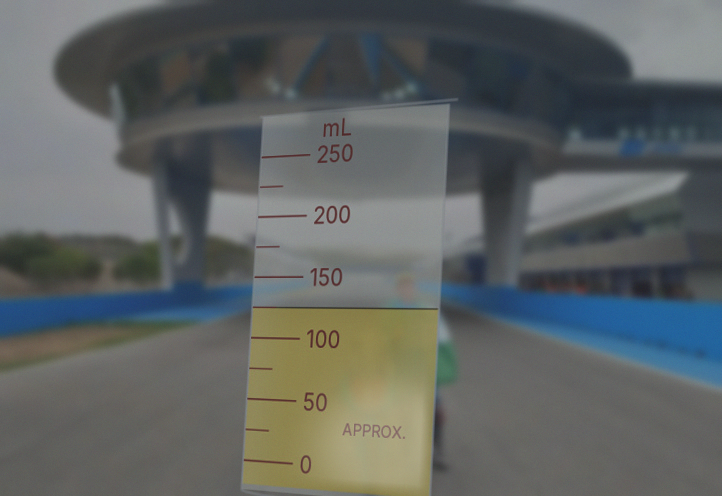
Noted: {"value": 125, "unit": "mL"}
